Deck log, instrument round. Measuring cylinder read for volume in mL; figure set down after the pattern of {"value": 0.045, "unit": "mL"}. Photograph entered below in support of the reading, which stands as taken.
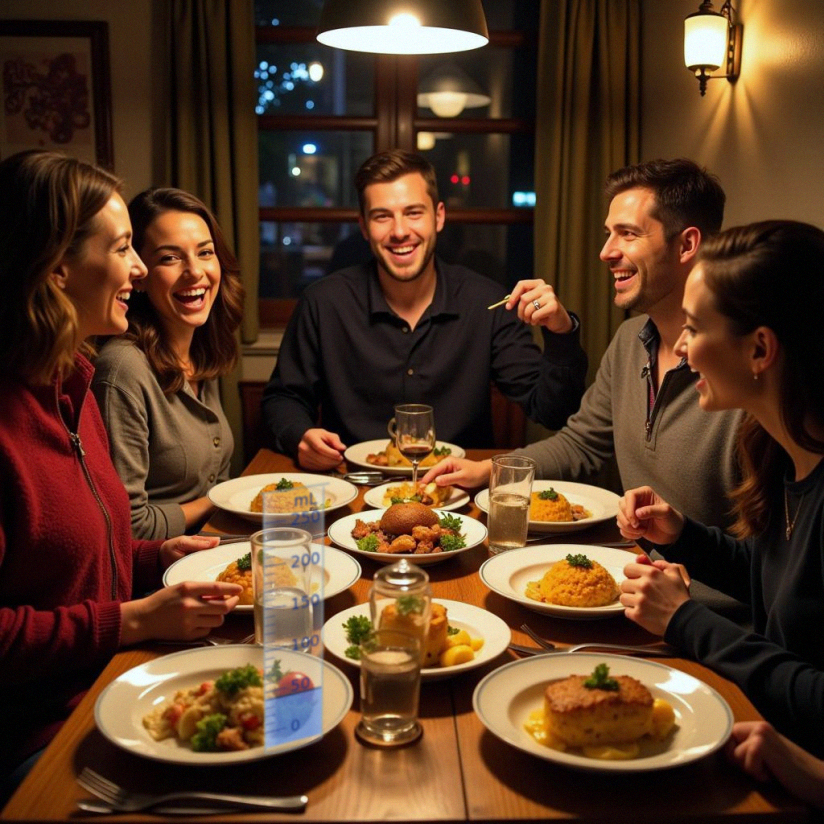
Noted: {"value": 40, "unit": "mL"}
